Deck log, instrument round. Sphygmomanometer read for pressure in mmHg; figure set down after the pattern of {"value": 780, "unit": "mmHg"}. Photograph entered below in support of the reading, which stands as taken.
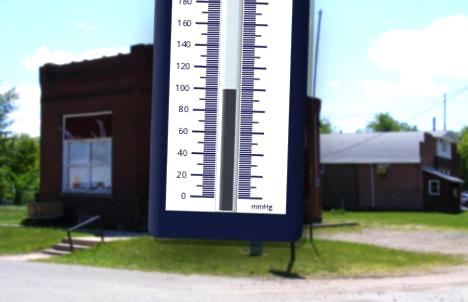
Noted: {"value": 100, "unit": "mmHg"}
